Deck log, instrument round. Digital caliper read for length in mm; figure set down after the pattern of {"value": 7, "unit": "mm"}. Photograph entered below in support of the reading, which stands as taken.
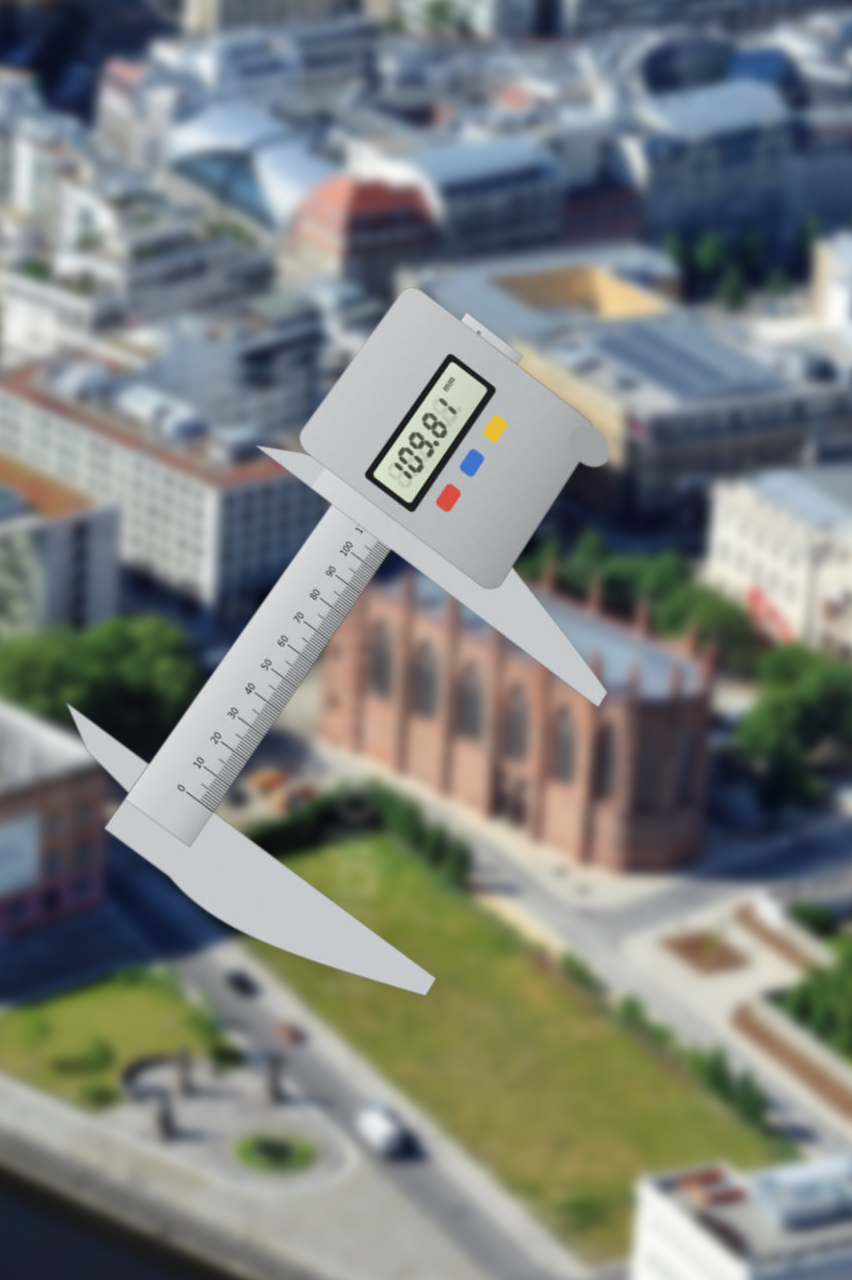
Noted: {"value": 109.81, "unit": "mm"}
